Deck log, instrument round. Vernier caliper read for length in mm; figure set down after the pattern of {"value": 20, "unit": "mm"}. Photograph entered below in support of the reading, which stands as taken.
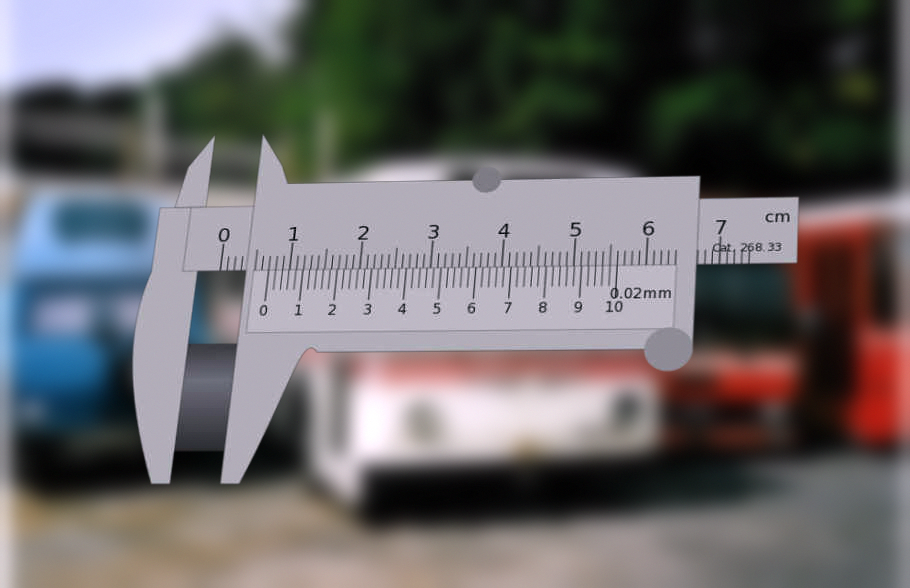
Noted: {"value": 7.0, "unit": "mm"}
